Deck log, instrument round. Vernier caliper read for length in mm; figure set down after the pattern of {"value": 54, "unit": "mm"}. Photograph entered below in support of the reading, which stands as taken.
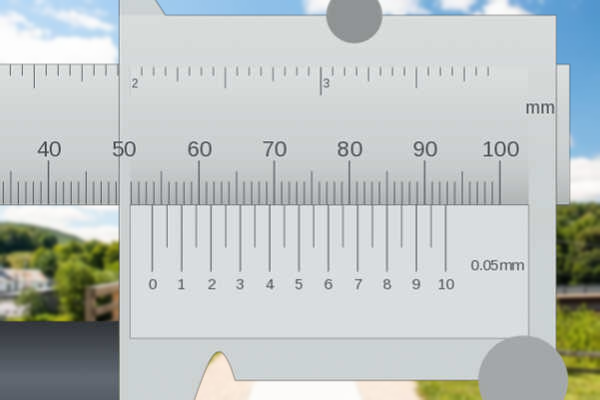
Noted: {"value": 53.8, "unit": "mm"}
